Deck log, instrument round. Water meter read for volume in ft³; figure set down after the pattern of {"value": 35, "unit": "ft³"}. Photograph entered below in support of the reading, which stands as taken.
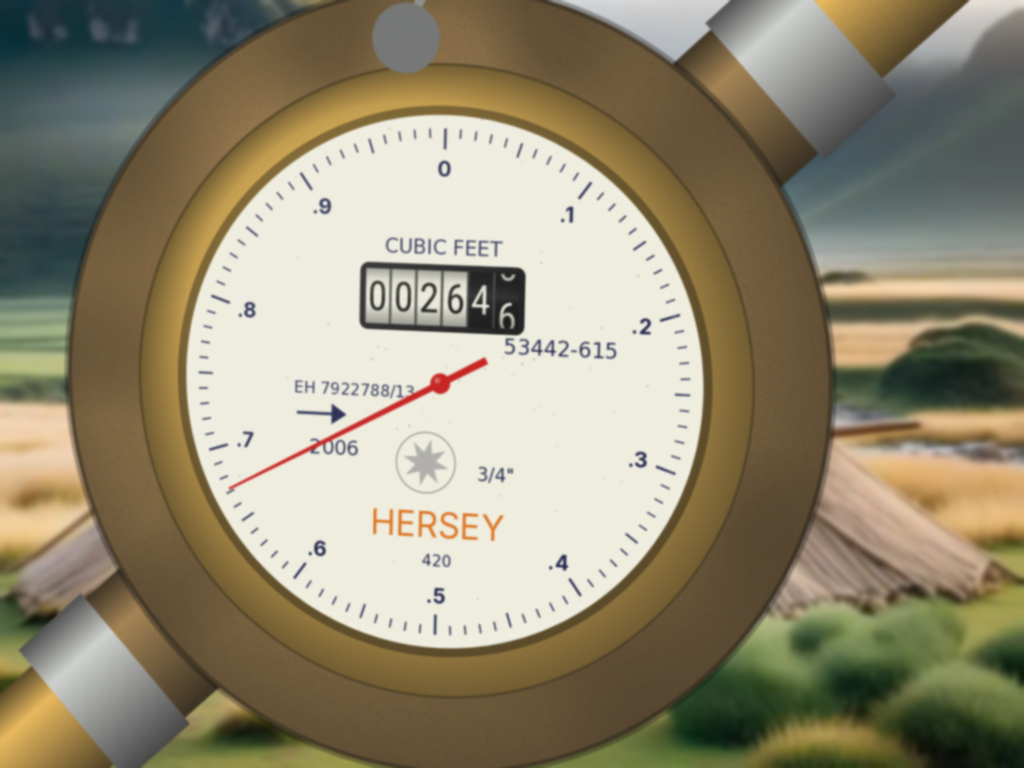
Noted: {"value": 2645.67, "unit": "ft³"}
